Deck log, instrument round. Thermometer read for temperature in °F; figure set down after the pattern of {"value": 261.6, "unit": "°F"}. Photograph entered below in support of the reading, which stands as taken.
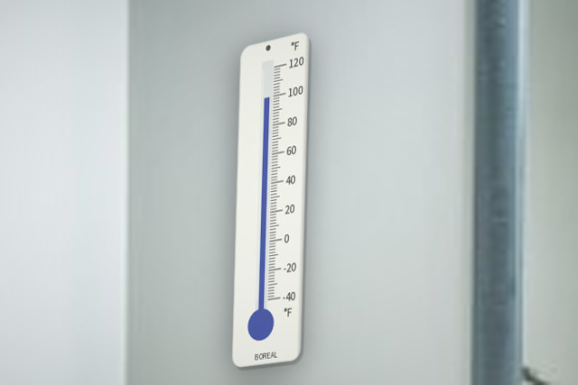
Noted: {"value": 100, "unit": "°F"}
